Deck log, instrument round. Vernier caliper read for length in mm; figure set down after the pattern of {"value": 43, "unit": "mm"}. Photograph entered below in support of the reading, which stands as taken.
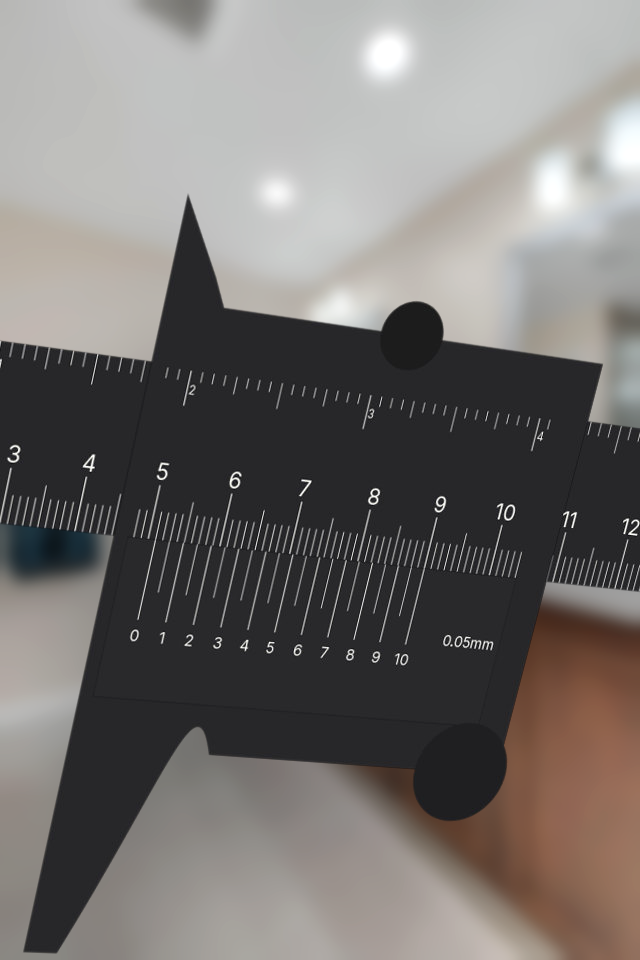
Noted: {"value": 51.0, "unit": "mm"}
